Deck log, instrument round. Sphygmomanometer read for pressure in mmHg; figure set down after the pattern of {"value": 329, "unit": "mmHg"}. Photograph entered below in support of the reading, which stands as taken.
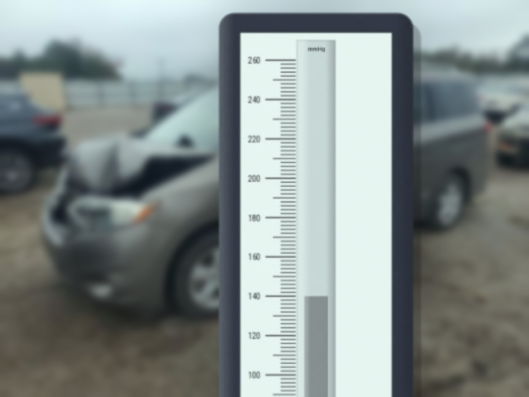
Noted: {"value": 140, "unit": "mmHg"}
